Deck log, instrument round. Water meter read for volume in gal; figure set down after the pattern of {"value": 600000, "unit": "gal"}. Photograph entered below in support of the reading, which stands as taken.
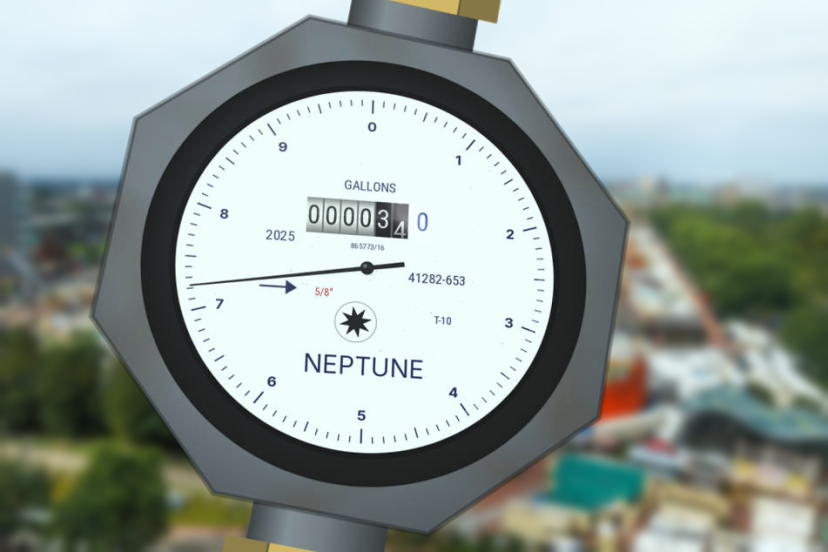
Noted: {"value": 337.2, "unit": "gal"}
